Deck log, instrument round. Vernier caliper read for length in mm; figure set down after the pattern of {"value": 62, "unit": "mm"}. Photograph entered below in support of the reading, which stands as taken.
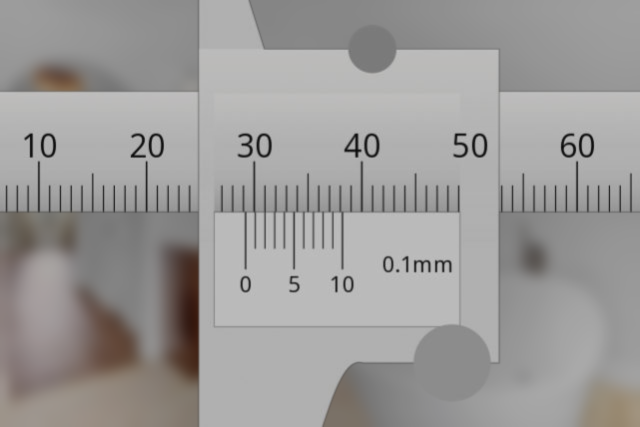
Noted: {"value": 29.2, "unit": "mm"}
